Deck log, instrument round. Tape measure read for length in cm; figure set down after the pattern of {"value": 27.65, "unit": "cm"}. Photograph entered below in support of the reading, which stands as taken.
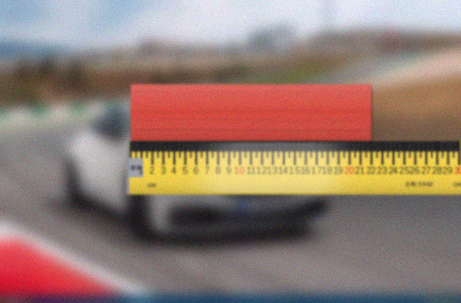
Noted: {"value": 22, "unit": "cm"}
